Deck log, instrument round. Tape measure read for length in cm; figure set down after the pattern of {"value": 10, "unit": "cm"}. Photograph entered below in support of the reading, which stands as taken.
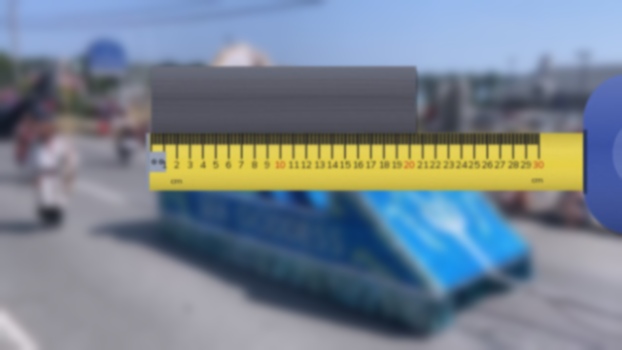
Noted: {"value": 20.5, "unit": "cm"}
